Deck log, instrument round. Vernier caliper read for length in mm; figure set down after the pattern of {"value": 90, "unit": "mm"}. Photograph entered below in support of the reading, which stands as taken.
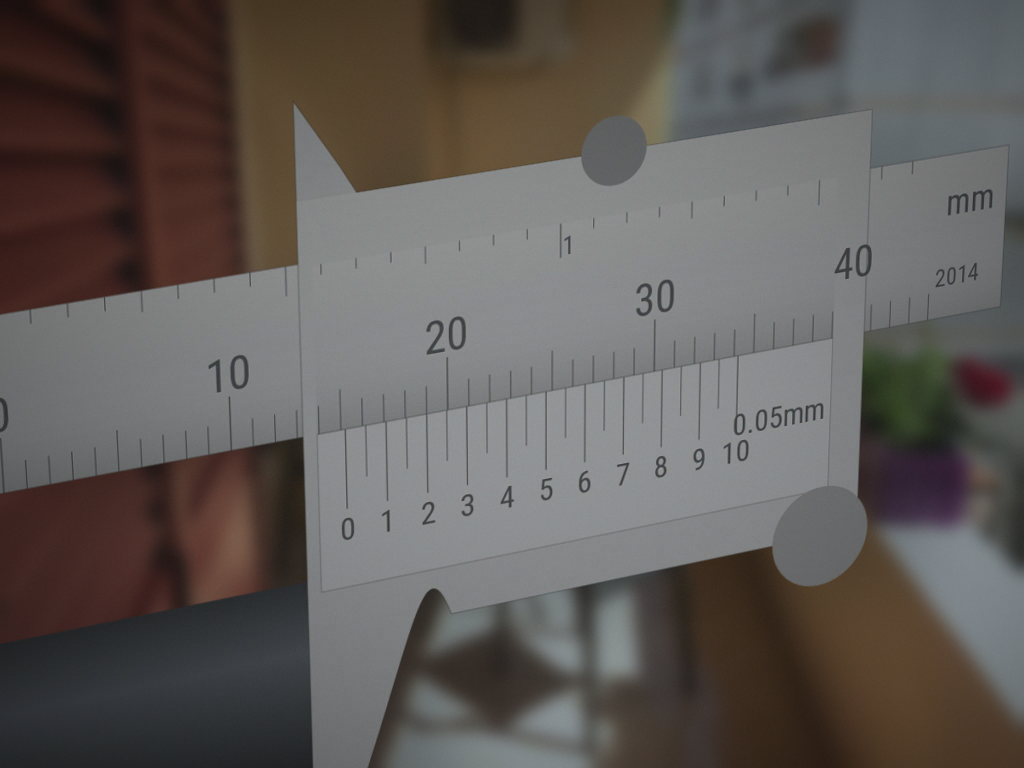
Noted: {"value": 15.2, "unit": "mm"}
